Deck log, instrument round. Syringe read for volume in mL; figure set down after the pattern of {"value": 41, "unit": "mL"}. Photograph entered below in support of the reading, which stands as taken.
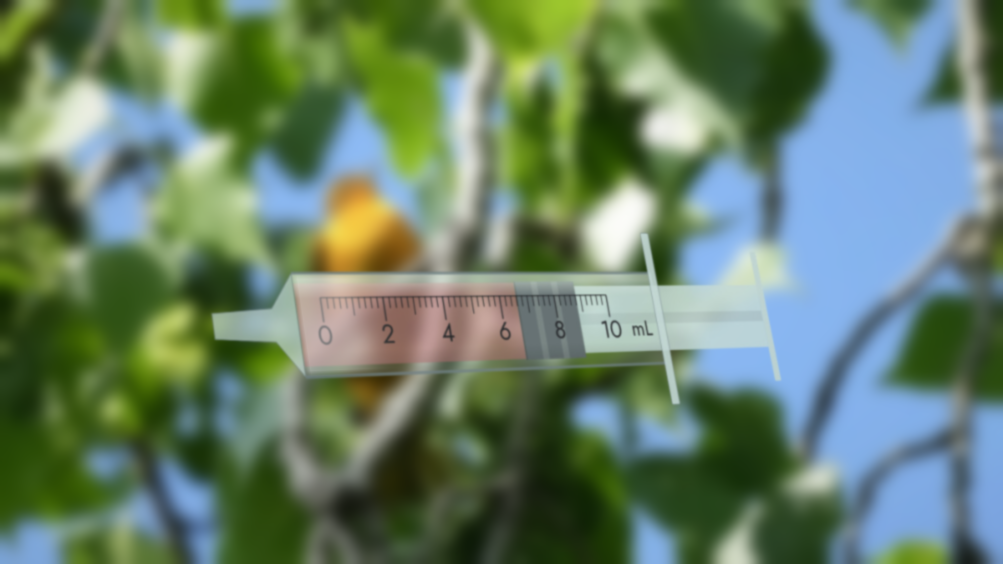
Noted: {"value": 6.6, "unit": "mL"}
